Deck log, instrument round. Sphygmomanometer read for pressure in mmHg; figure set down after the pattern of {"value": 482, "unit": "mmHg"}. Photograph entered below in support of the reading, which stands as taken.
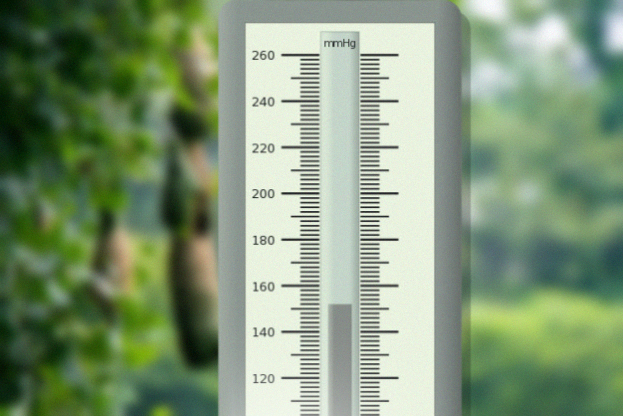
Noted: {"value": 152, "unit": "mmHg"}
